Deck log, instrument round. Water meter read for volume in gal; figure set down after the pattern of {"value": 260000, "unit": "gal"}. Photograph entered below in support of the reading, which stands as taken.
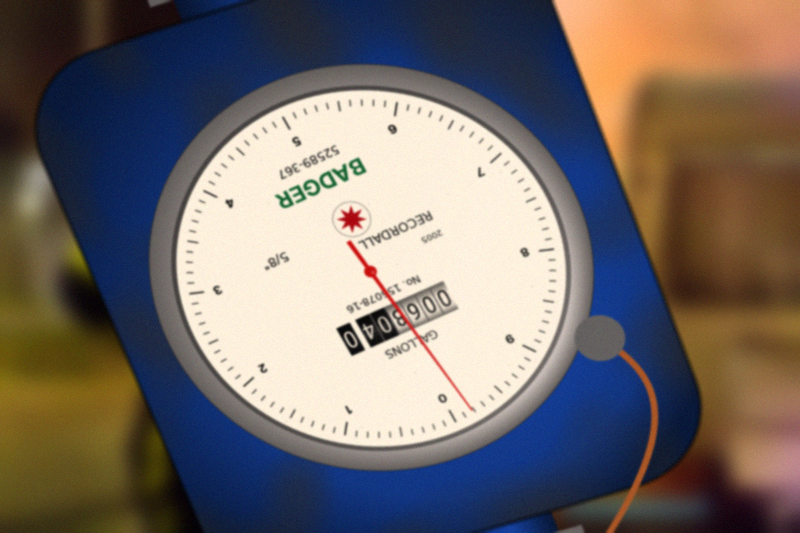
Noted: {"value": 68039.8, "unit": "gal"}
